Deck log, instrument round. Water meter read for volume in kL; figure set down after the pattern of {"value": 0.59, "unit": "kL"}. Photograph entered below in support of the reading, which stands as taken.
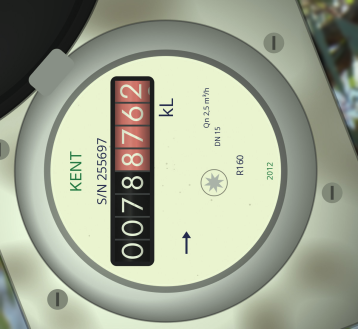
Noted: {"value": 78.8762, "unit": "kL"}
